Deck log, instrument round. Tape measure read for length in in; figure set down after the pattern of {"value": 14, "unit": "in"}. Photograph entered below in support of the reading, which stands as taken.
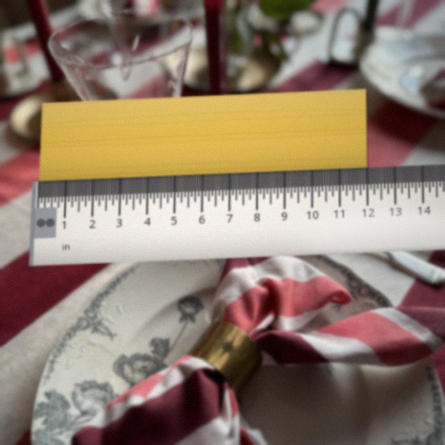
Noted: {"value": 12, "unit": "in"}
